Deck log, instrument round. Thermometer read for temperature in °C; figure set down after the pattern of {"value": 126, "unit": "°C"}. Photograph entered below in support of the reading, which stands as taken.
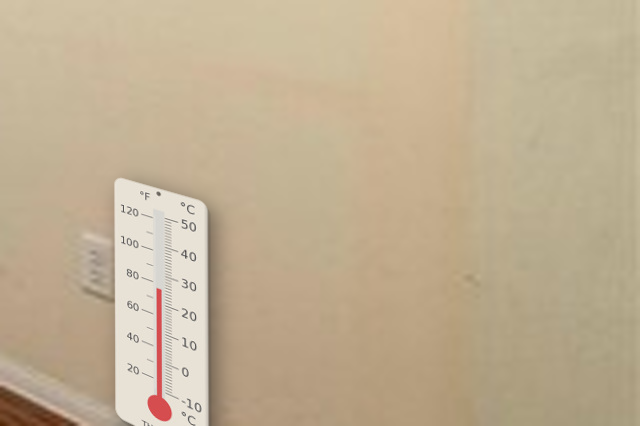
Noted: {"value": 25, "unit": "°C"}
